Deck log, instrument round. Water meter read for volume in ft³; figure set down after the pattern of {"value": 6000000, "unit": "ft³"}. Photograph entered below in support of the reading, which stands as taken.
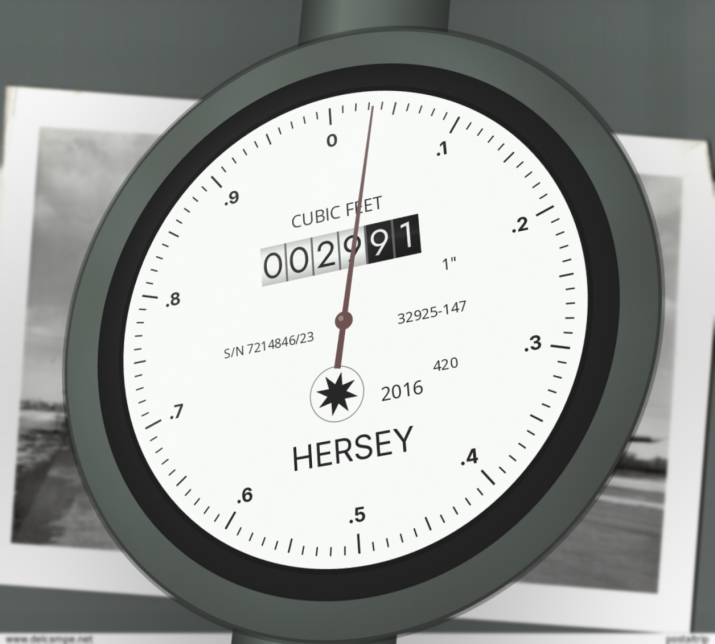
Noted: {"value": 2991.03, "unit": "ft³"}
